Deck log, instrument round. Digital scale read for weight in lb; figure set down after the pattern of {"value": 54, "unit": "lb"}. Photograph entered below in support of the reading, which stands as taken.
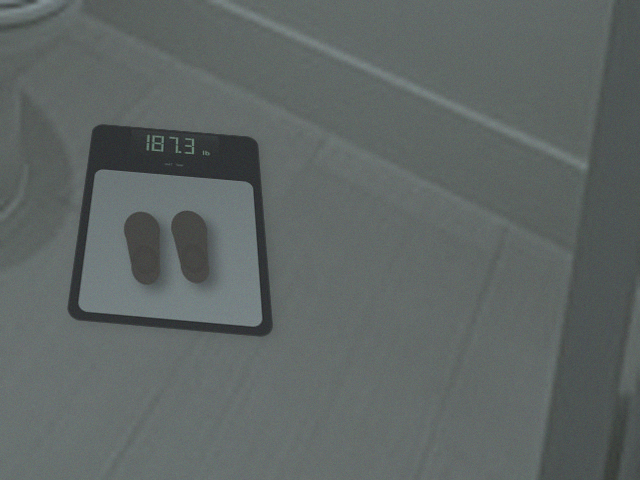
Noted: {"value": 187.3, "unit": "lb"}
